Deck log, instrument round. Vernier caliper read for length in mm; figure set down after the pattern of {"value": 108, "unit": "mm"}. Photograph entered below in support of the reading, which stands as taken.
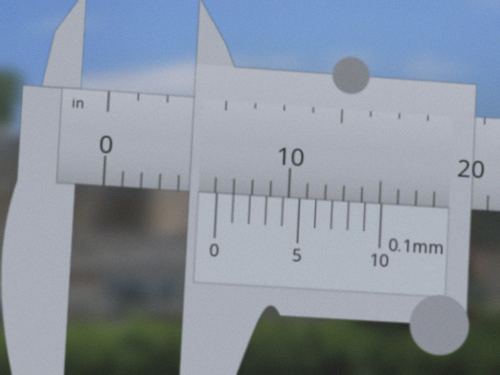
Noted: {"value": 6.1, "unit": "mm"}
